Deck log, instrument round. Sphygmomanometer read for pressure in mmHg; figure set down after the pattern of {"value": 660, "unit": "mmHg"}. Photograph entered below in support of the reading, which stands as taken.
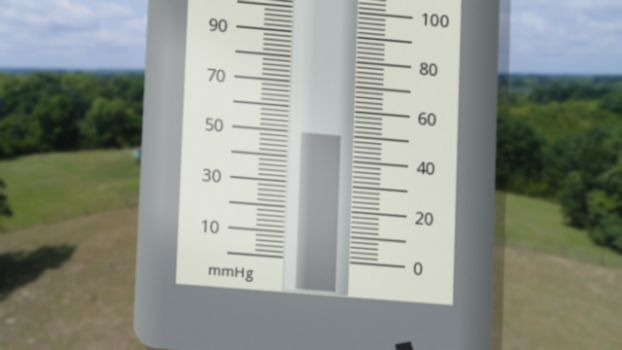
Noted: {"value": 50, "unit": "mmHg"}
